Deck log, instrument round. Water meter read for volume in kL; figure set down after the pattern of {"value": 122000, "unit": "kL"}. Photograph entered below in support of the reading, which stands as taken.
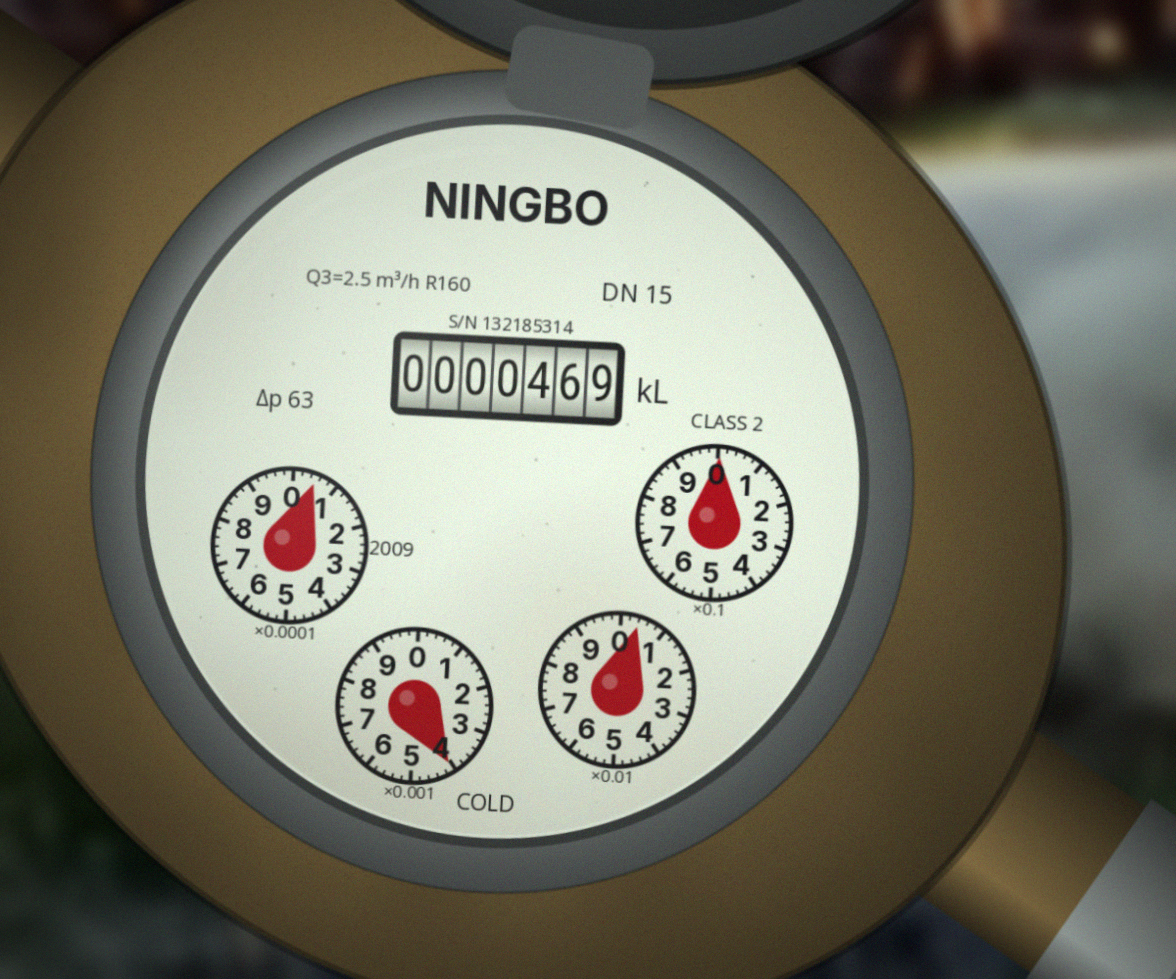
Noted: {"value": 469.0040, "unit": "kL"}
